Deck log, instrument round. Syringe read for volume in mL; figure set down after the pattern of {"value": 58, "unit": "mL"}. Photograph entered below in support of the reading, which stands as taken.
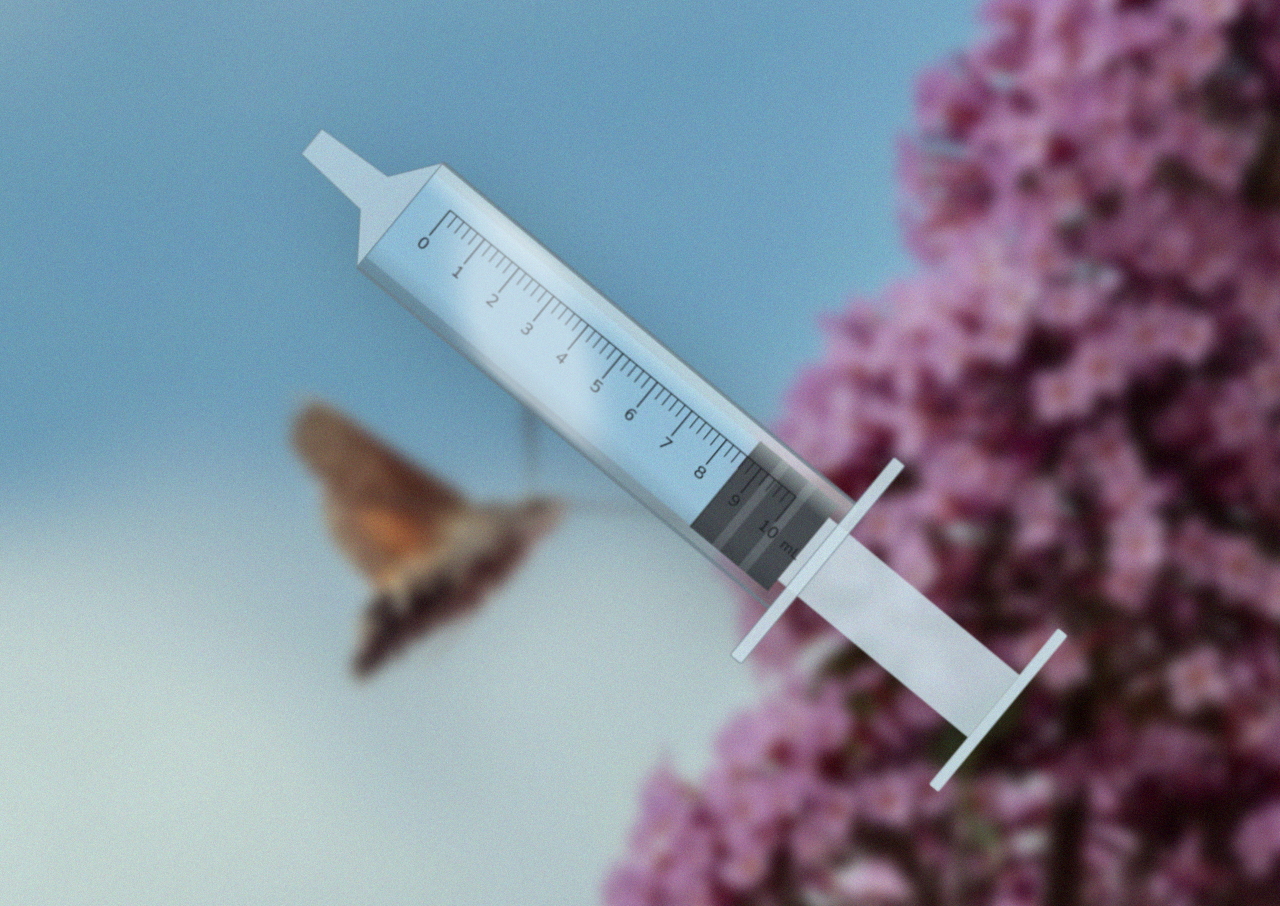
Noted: {"value": 8.6, "unit": "mL"}
